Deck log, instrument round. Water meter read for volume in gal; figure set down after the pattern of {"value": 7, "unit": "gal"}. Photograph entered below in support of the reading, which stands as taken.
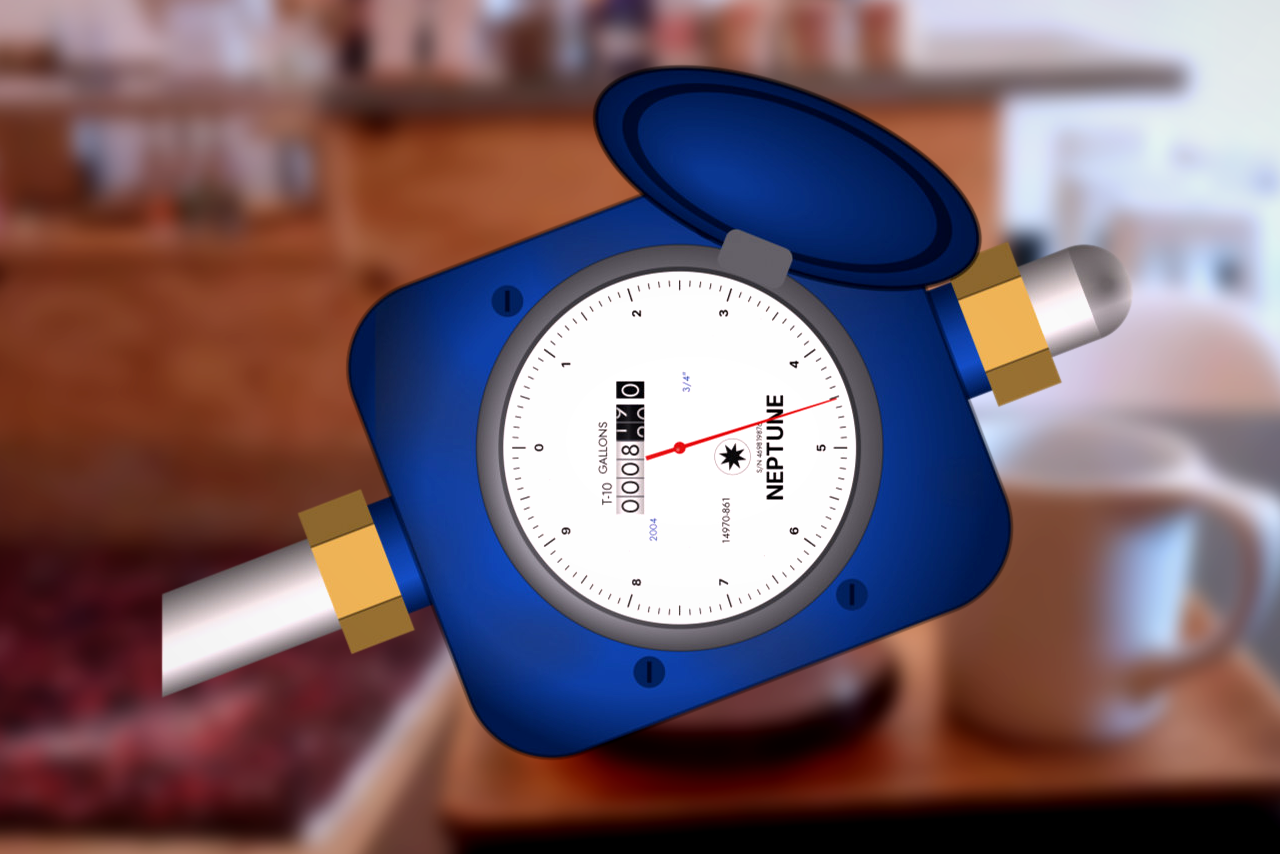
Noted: {"value": 8194.5, "unit": "gal"}
